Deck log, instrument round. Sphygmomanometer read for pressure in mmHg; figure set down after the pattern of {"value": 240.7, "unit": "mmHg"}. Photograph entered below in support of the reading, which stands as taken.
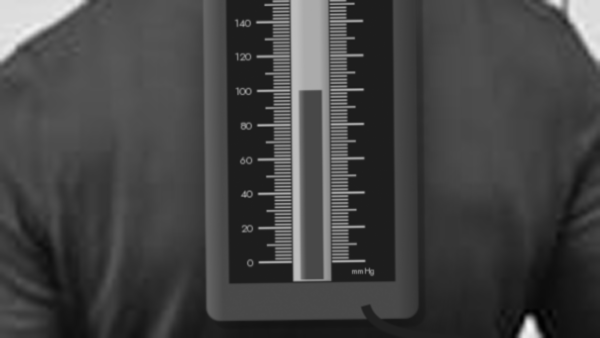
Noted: {"value": 100, "unit": "mmHg"}
